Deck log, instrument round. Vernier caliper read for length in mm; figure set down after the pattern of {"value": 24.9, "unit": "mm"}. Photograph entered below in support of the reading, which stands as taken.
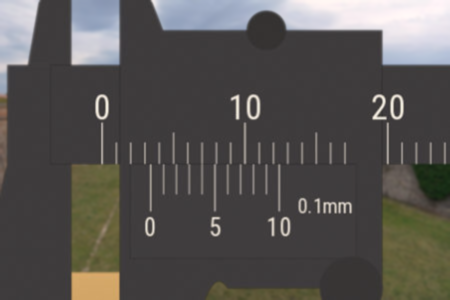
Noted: {"value": 3.4, "unit": "mm"}
